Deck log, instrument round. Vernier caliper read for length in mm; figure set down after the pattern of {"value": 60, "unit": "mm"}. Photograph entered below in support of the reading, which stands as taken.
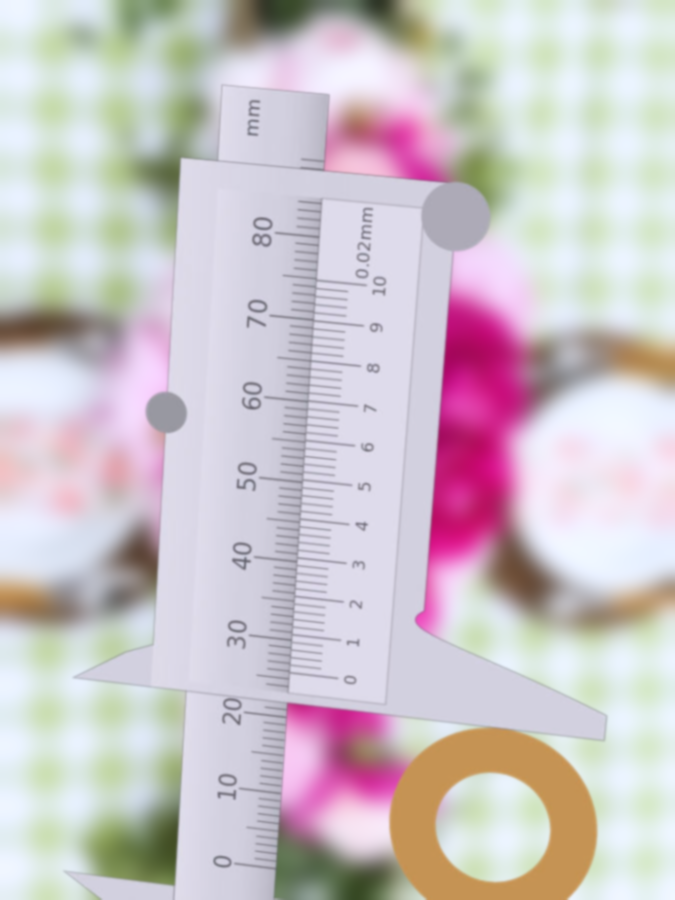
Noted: {"value": 25.8, "unit": "mm"}
